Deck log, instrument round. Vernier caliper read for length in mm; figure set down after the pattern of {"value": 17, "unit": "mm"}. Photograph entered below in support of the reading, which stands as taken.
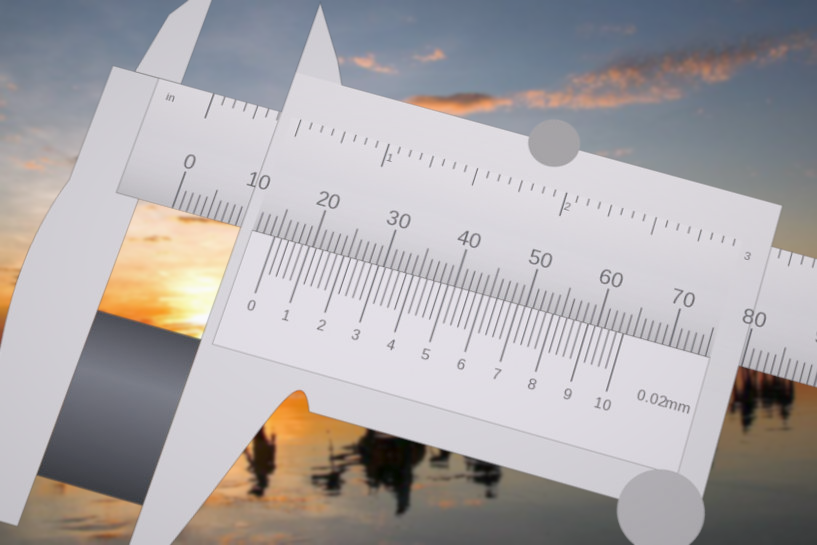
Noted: {"value": 14.6, "unit": "mm"}
